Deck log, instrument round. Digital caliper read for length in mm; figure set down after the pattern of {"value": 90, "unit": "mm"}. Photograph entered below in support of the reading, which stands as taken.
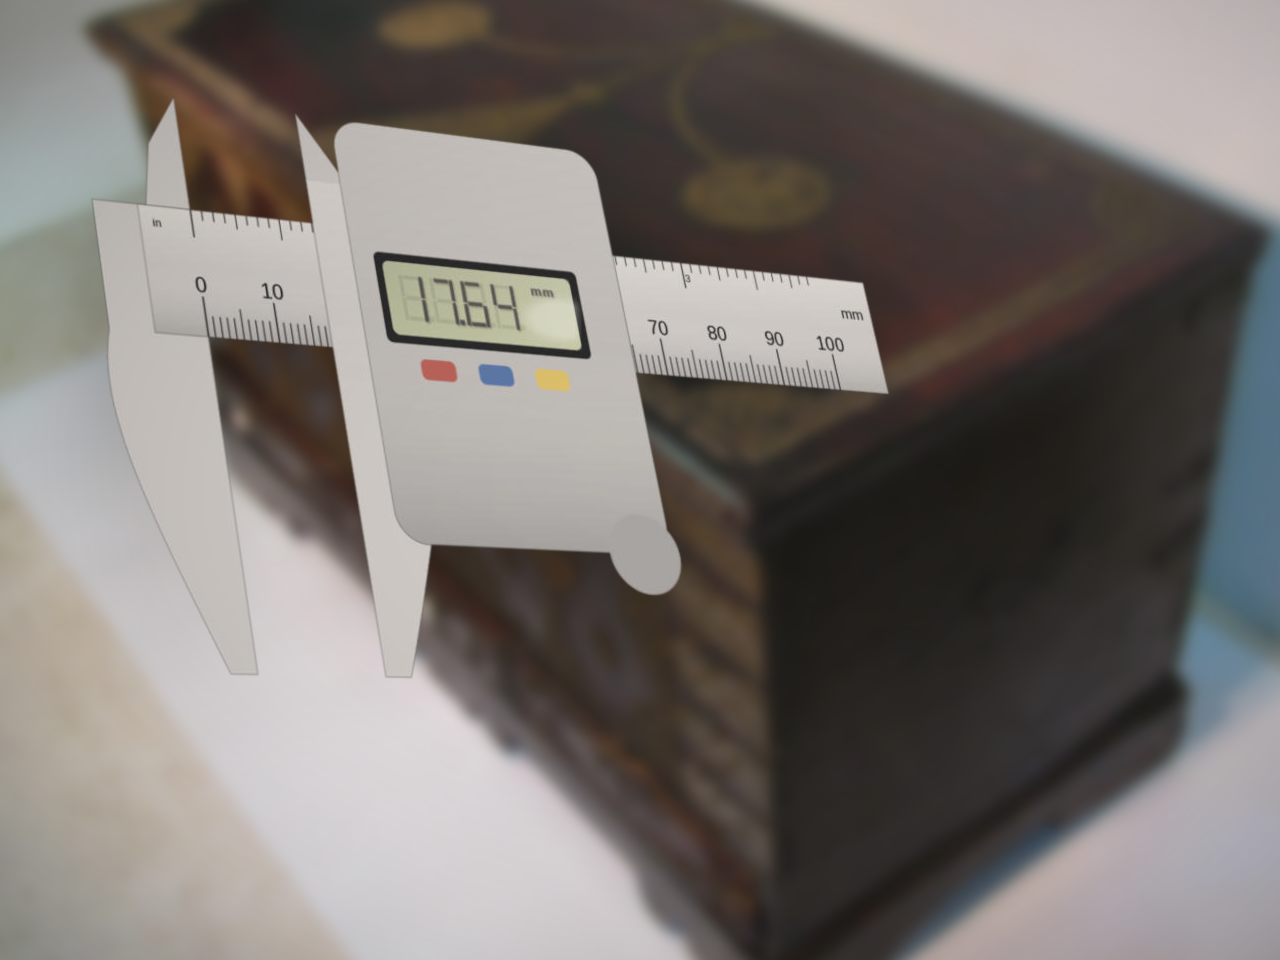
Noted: {"value": 17.64, "unit": "mm"}
